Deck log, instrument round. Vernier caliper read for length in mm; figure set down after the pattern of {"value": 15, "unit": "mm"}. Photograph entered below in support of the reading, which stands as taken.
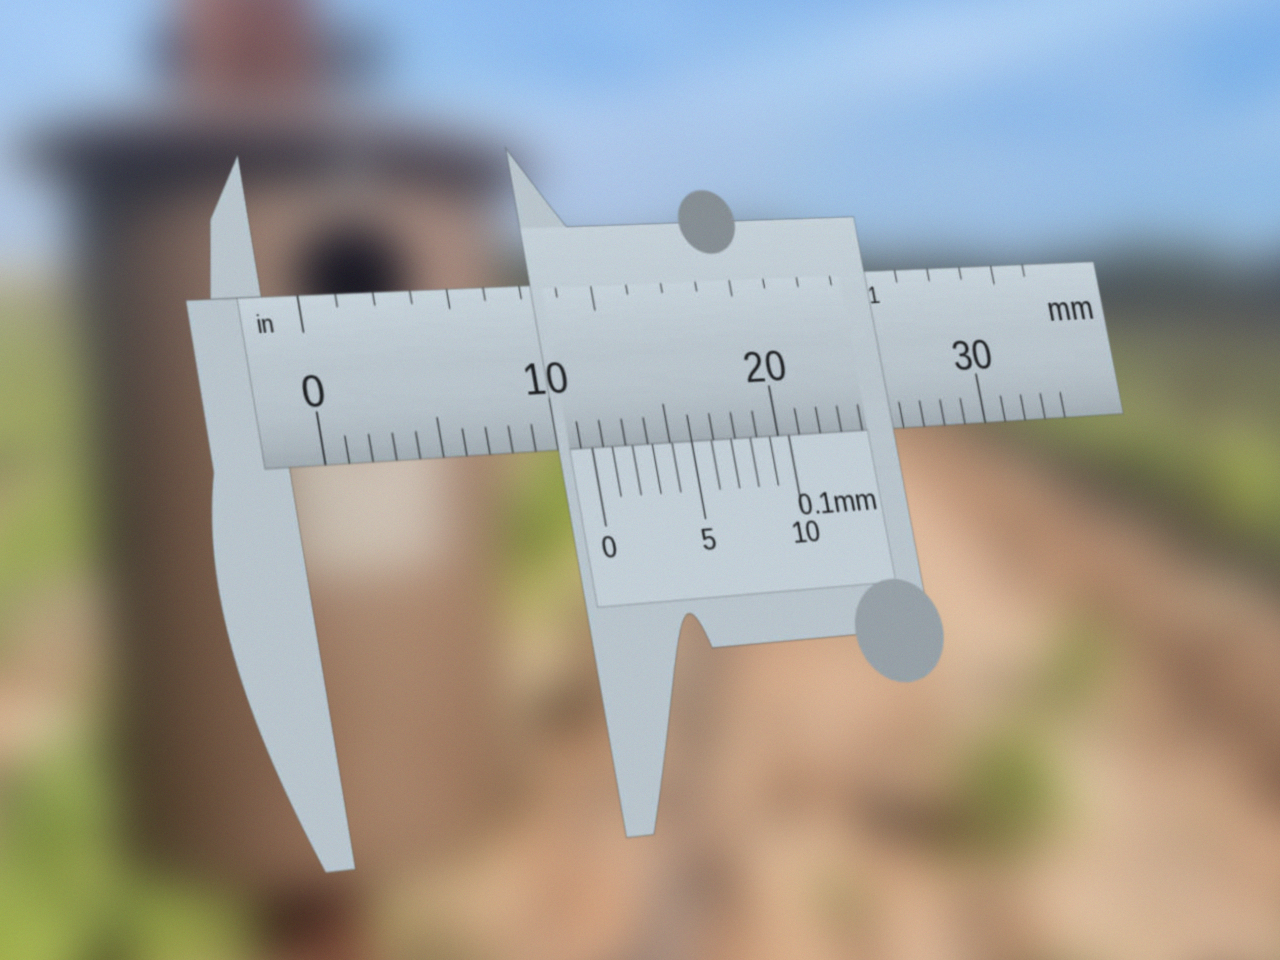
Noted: {"value": 11.5, "unit": "mm"}
